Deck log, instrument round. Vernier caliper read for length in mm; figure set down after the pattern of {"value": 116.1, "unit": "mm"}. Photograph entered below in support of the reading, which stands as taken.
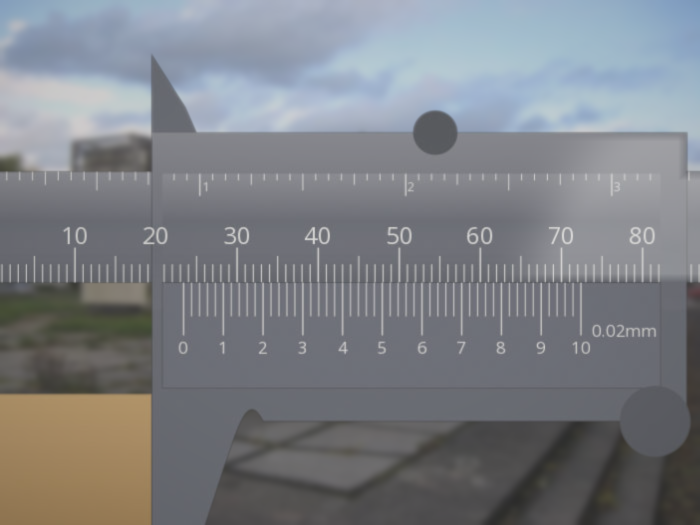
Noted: {"value": 23.4, "unit": "mm"}
